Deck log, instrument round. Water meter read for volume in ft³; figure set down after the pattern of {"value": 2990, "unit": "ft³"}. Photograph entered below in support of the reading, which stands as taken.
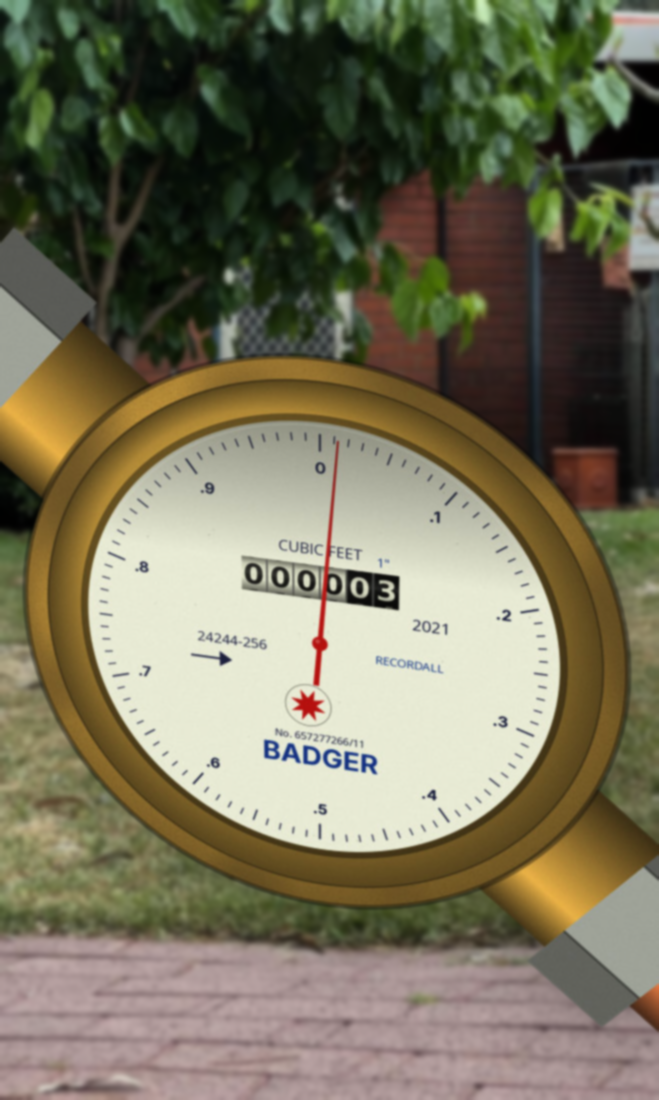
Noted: {"value": 3.01, "unit": "ft³"}
